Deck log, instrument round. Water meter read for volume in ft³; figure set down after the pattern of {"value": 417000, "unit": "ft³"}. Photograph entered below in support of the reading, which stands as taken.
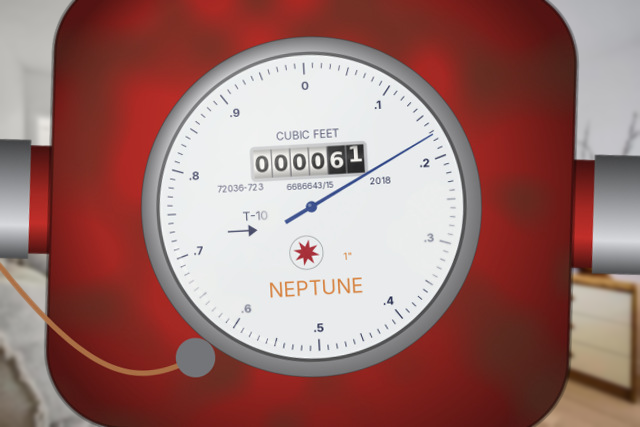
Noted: {"value": 61.17, "unit": "ft³"}
